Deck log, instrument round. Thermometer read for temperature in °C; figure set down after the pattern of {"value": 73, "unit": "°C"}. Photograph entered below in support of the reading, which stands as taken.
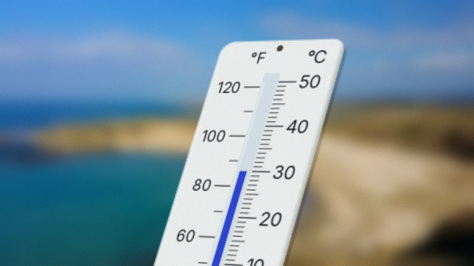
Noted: {"value": 30, "unit": "°C"}
